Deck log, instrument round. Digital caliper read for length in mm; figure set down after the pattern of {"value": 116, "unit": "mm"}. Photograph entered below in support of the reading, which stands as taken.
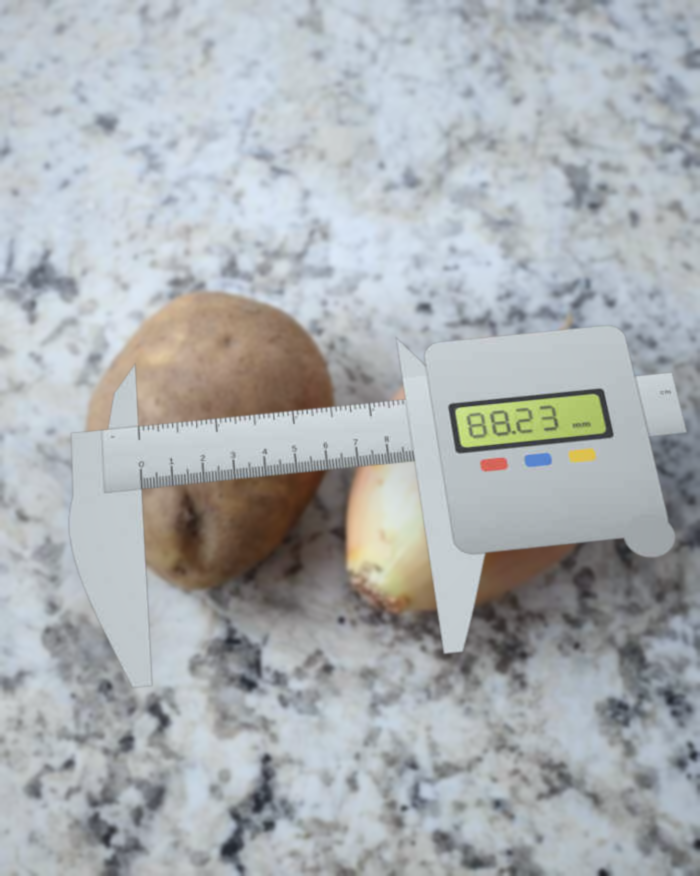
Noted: {"value": 88.23, "unit": "mm"}
